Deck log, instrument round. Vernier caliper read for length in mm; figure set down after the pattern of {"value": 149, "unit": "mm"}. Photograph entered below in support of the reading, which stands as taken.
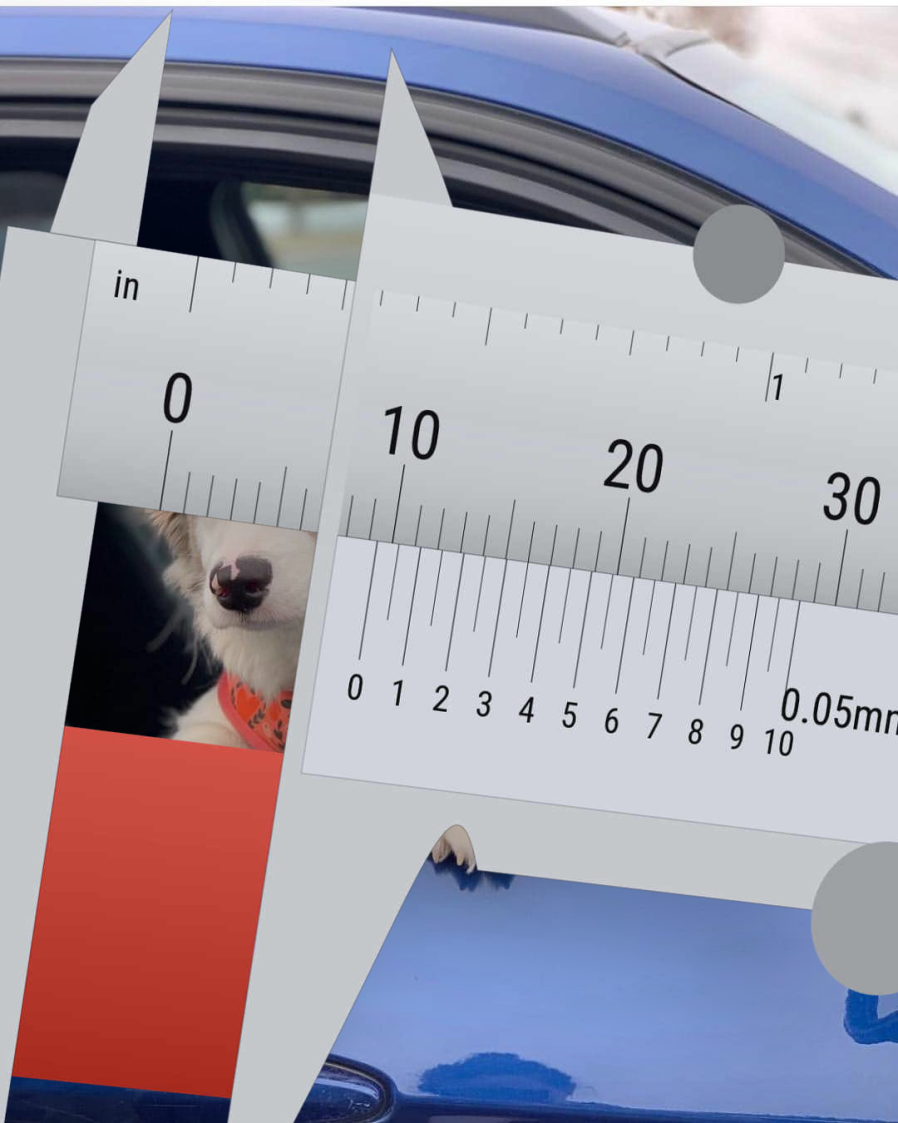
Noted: {"value": 9.35, "unit": "mm"}
